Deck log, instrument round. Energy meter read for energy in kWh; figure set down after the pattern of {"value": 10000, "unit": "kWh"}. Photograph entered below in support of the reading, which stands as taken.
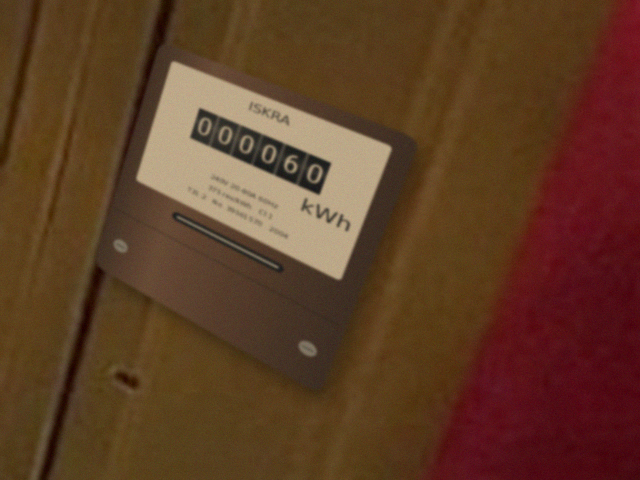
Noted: {"value": 60, "unit": "kWh"}
